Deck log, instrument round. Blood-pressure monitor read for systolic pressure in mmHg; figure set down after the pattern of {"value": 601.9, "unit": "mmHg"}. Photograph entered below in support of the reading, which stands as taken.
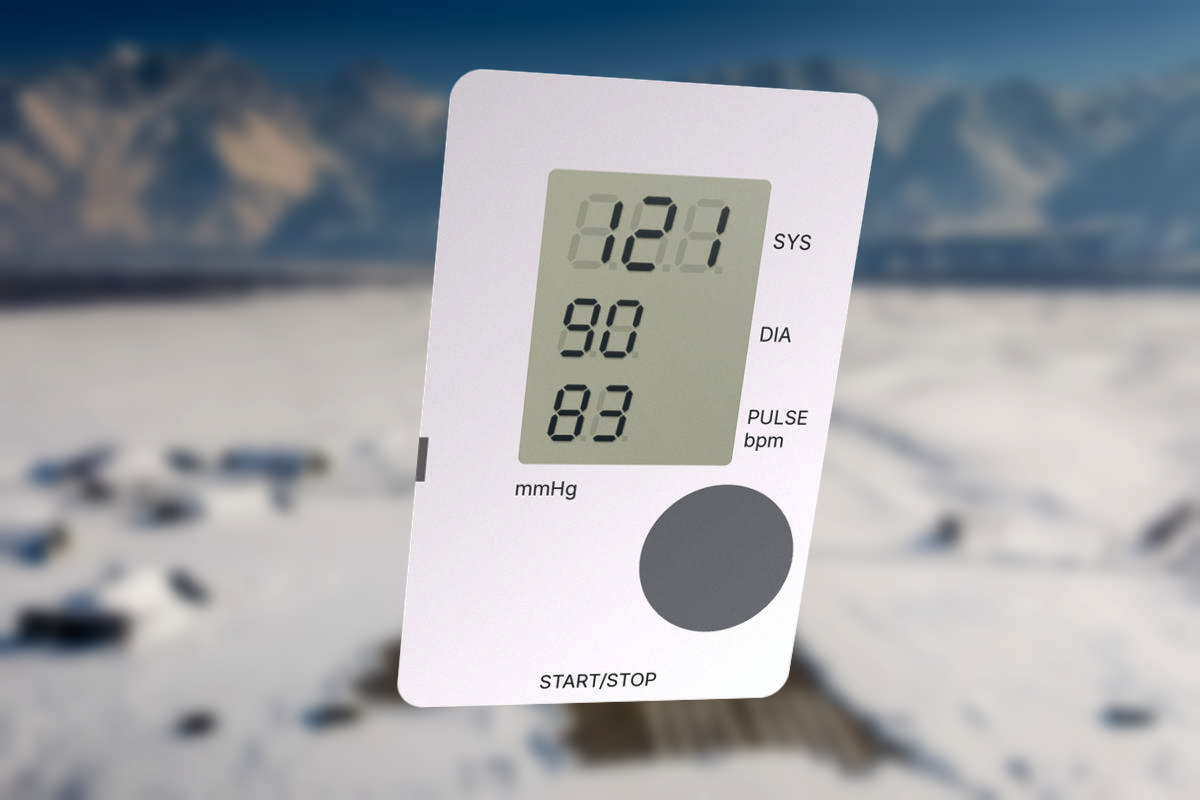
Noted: {"value": 121, "unit": "mmHg"}
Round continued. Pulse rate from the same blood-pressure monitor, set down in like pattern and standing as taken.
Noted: {"value": 83, "unit": "bpm"}
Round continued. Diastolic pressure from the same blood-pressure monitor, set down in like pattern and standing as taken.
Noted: {"value": 90, "unit": "mmHg"}
